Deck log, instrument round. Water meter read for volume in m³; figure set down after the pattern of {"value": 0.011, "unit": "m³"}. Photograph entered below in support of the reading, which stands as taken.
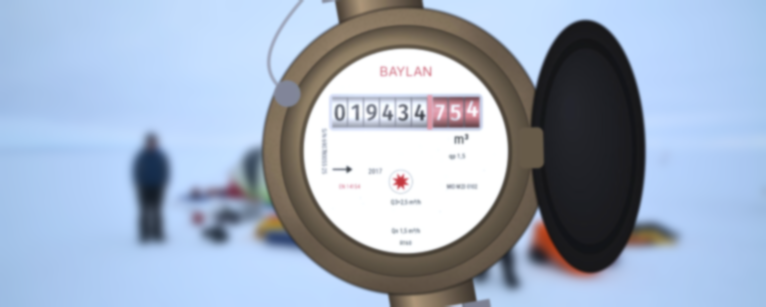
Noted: {"value": 19434.754, "unit": "m³"}
